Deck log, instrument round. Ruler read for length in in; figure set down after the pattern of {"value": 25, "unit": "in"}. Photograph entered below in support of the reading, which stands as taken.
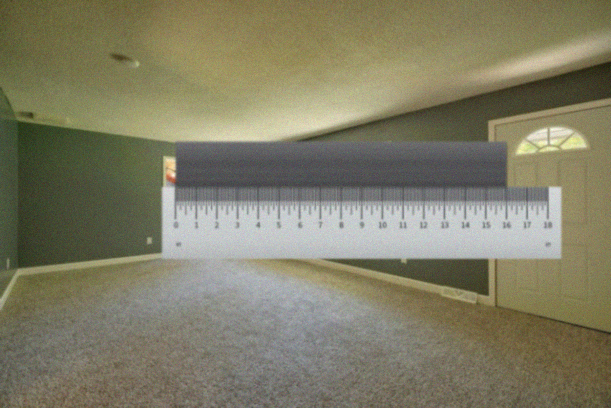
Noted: {"value": 16, "unit": "in"}
